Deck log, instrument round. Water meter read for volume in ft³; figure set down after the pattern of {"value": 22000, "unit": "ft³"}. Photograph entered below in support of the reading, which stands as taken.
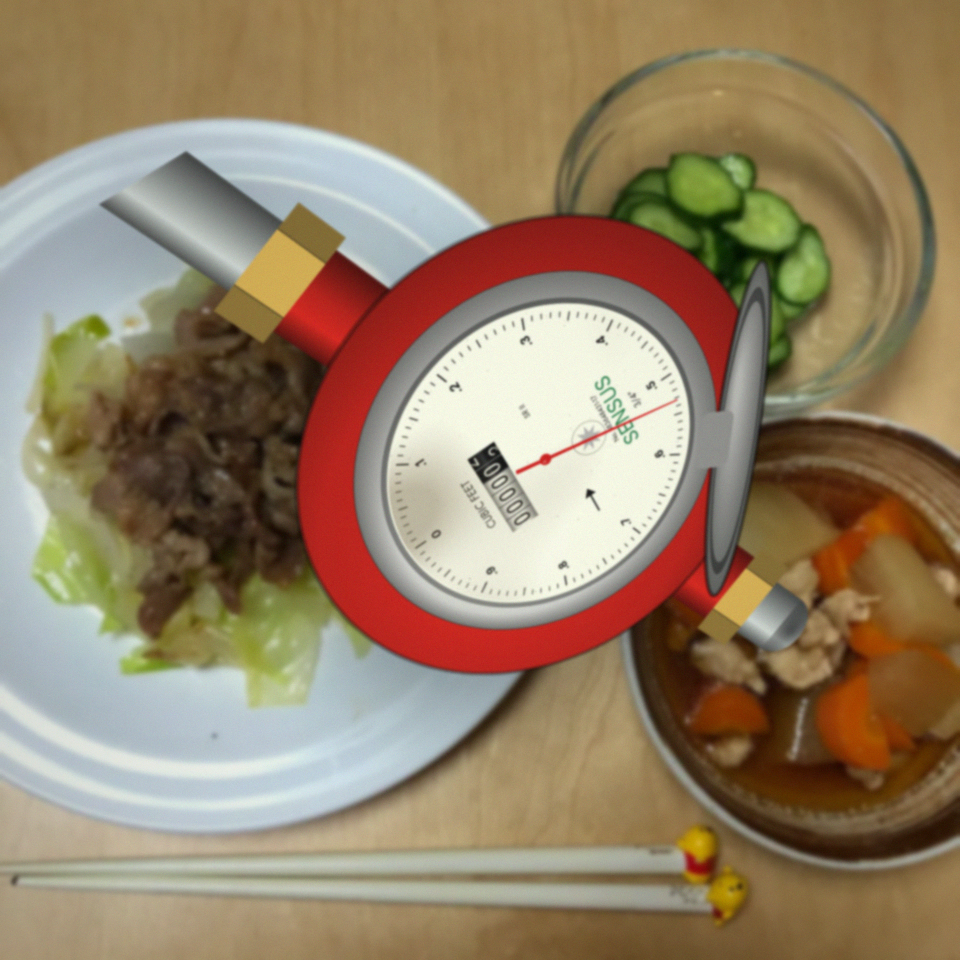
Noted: {"value": 2.53, "unit": "ft³"}
